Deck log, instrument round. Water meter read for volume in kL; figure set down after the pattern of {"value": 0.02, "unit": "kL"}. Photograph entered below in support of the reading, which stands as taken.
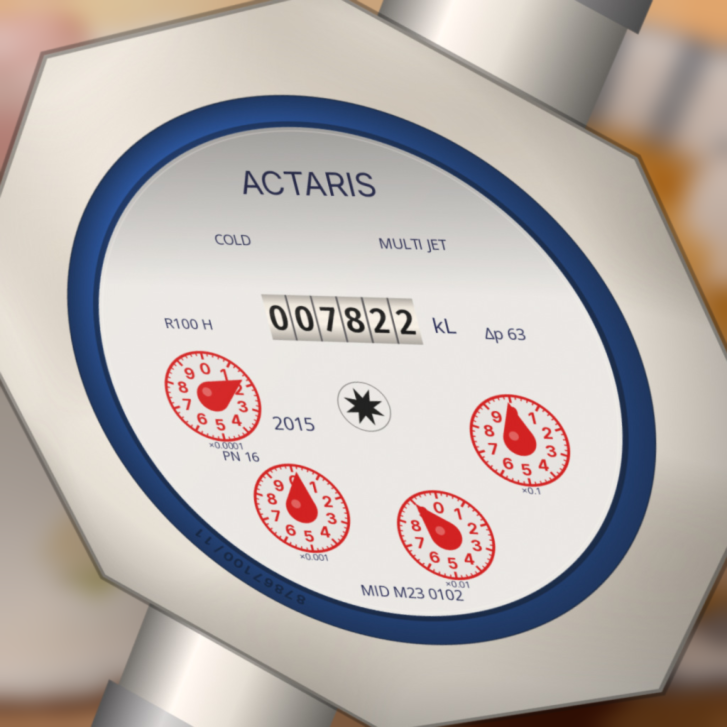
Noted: {"value": 7821.9901, "unit": "kL"}
